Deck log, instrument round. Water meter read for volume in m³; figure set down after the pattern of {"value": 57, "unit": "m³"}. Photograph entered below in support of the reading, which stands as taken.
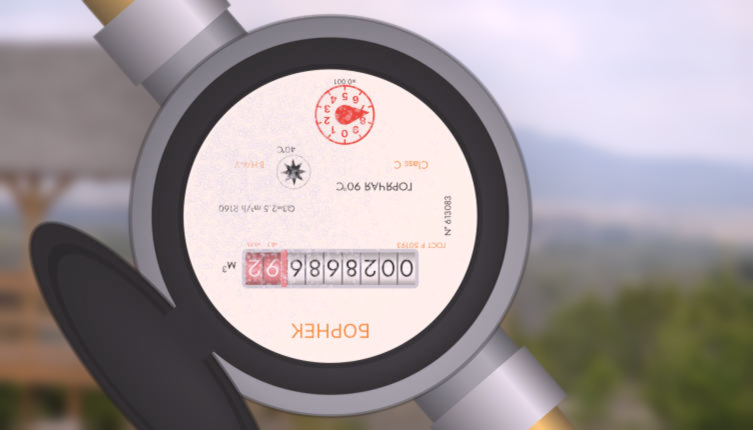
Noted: {"value": 28686.927, "unit": "m³"}
